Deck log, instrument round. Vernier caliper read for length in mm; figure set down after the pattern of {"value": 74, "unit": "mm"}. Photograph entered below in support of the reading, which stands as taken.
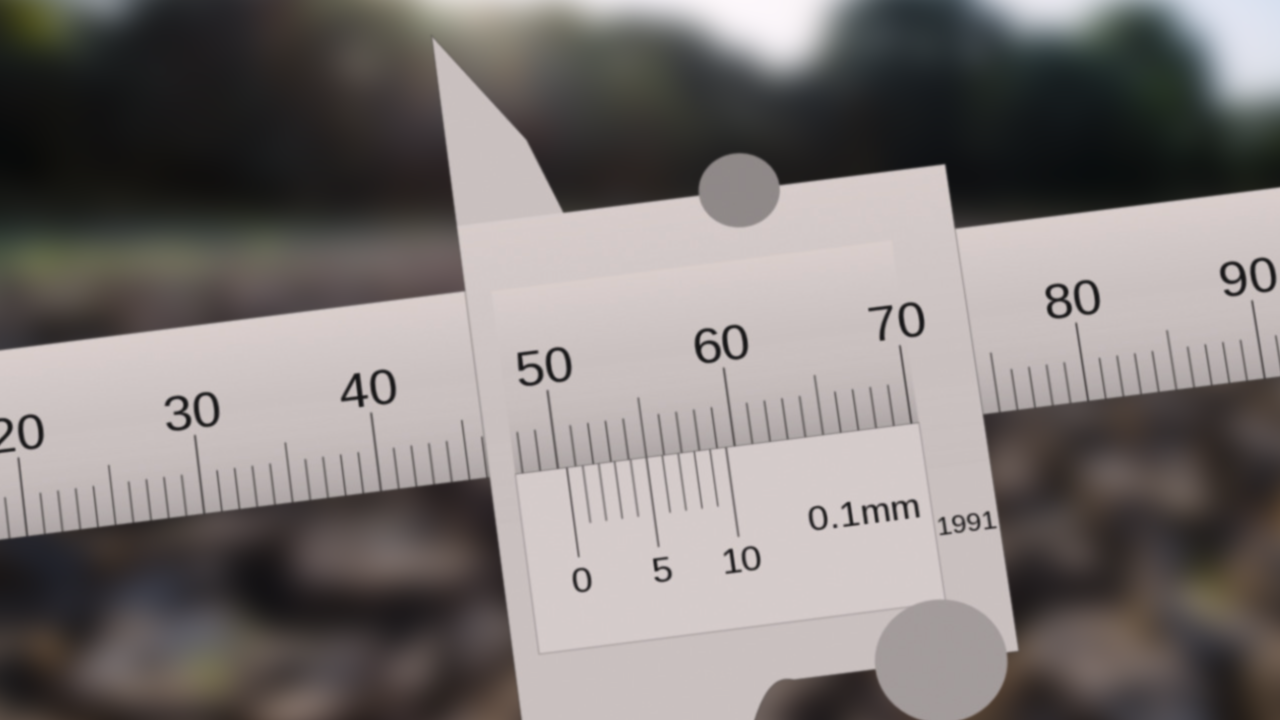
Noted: {"value": 50.5, "unit": "mm"}
